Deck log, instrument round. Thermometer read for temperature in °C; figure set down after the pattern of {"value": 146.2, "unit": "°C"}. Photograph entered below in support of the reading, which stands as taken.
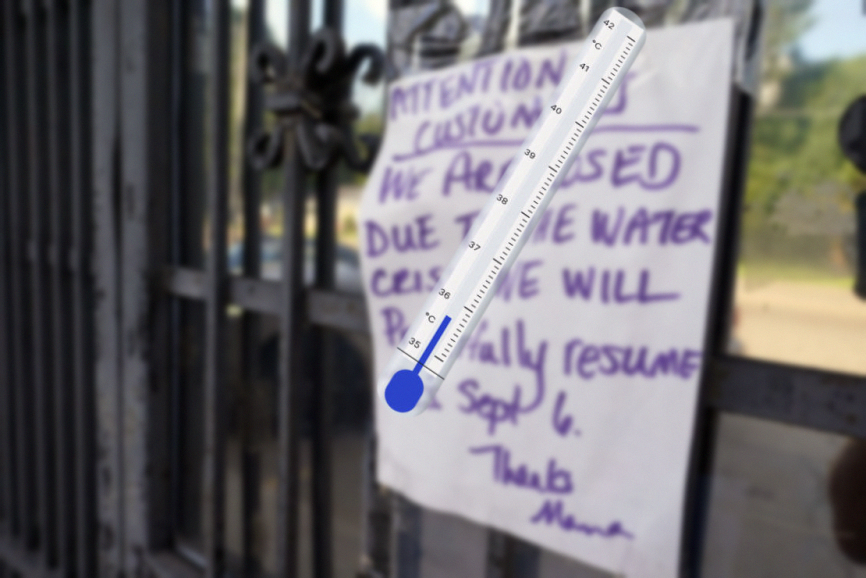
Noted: {"value": 35.7, "unit": "°C"}
